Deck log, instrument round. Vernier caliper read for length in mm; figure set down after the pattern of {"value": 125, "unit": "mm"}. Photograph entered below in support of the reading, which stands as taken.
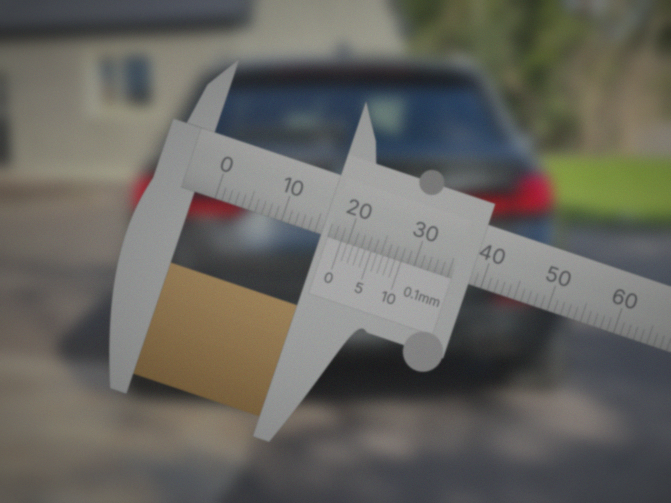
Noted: {"value": 19.0, "unit": "mm"}
